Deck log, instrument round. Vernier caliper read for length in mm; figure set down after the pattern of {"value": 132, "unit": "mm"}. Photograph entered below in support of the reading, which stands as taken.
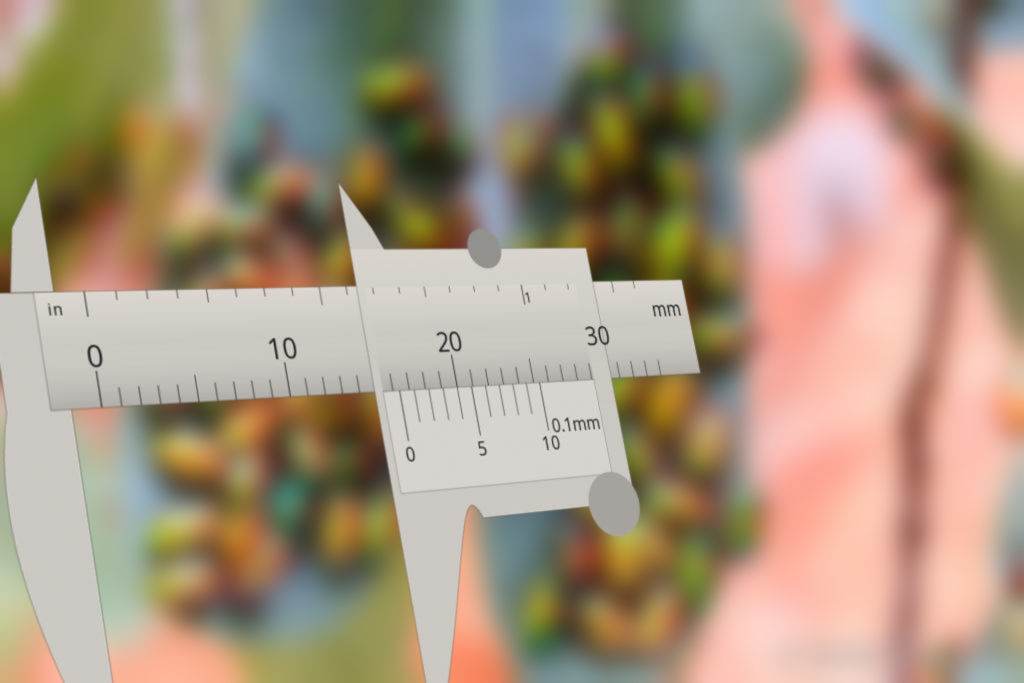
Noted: {"value": 16.4, "unit": "mm"}
